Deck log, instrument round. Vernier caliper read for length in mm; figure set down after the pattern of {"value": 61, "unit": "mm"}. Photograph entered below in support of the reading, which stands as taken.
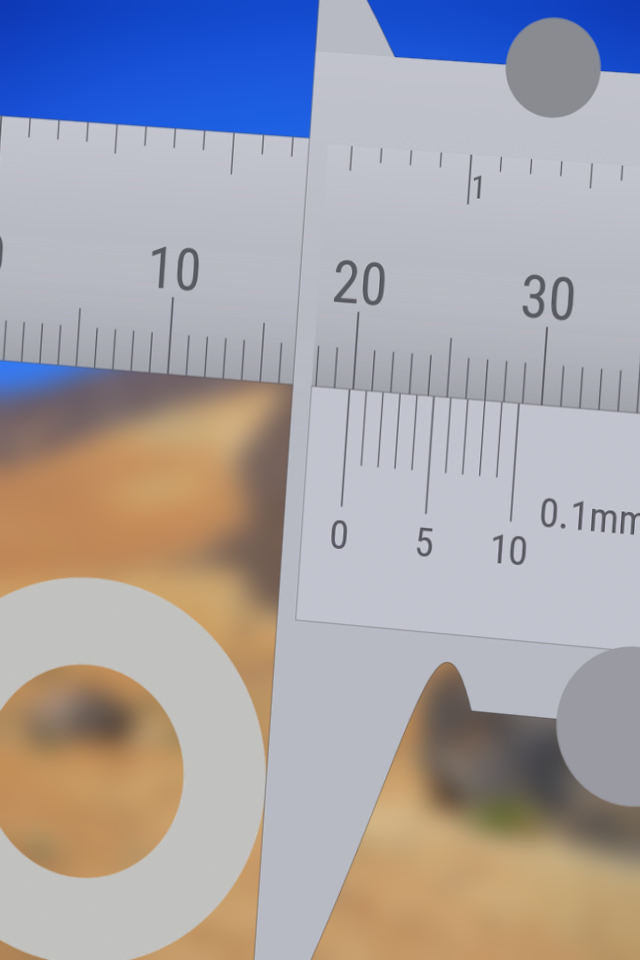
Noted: {"value": 19.8, "unit": "mm"}
